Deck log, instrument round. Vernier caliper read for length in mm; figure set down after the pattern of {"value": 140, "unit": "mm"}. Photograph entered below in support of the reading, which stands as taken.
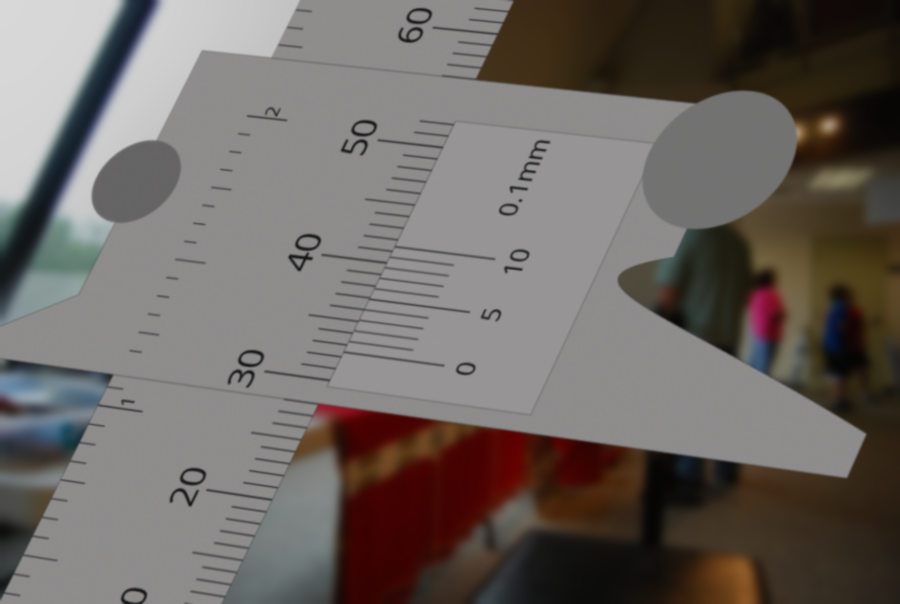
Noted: {"value": 32.4, "unit": "mm"}
